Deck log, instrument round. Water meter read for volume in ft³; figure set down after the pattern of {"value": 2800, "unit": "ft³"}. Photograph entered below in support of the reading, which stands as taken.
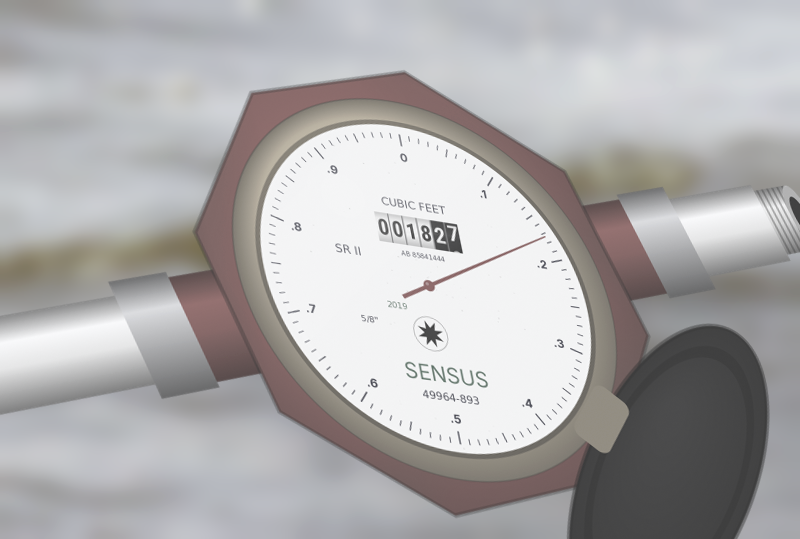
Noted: {"value": 1827.17, "unit": "ft³"}
